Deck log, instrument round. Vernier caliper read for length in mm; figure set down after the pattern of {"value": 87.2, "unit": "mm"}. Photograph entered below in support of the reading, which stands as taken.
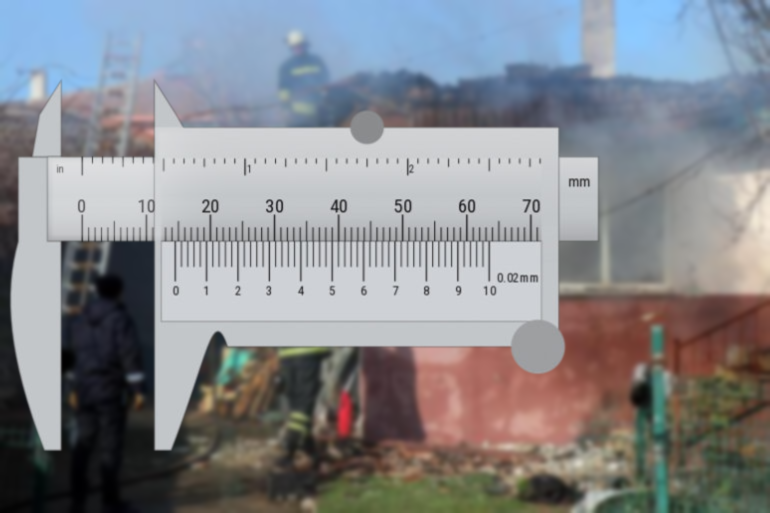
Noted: {"value": 14.5, "unit": "mm"}
